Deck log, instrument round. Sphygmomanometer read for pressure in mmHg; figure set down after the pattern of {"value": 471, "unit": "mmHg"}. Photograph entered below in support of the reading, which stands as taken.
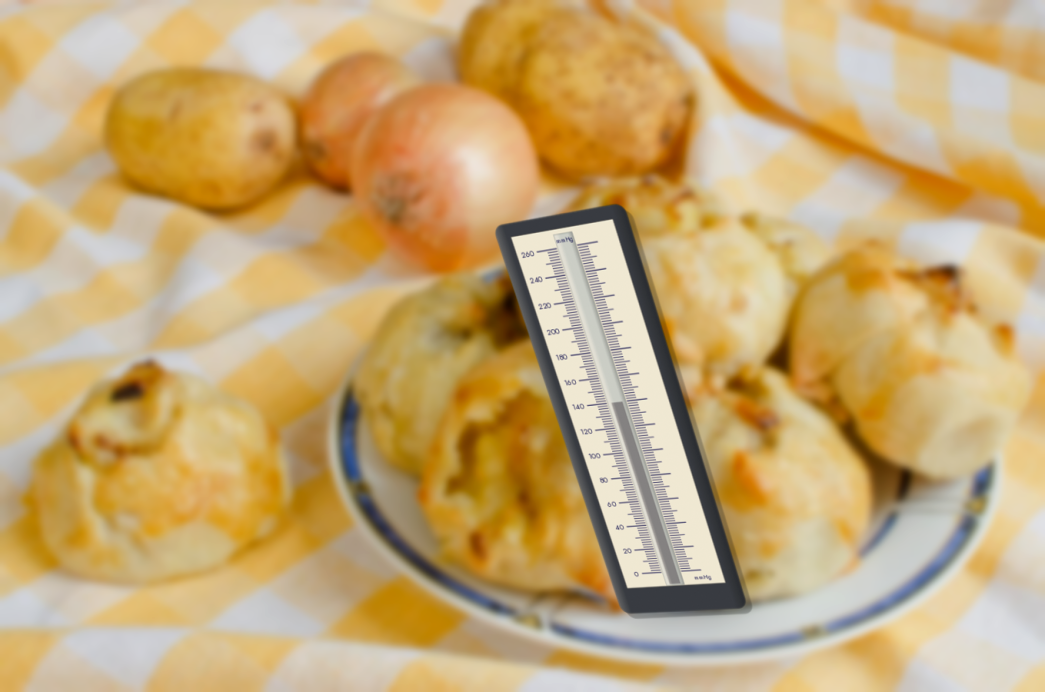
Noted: {"value": 140, "unit": "mmHg"}
